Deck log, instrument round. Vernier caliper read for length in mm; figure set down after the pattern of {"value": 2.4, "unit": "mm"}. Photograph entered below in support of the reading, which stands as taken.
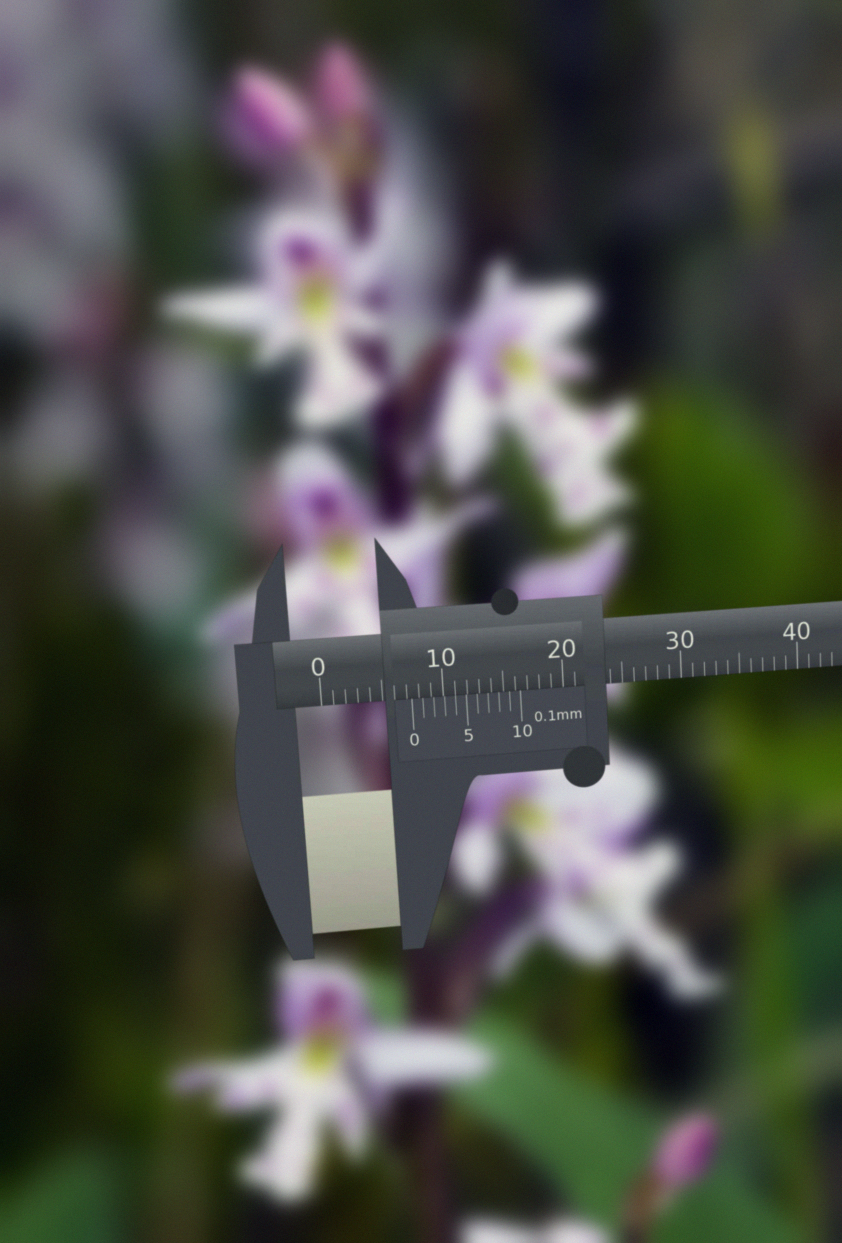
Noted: {"value": 7.4, "unit": "mm"}
